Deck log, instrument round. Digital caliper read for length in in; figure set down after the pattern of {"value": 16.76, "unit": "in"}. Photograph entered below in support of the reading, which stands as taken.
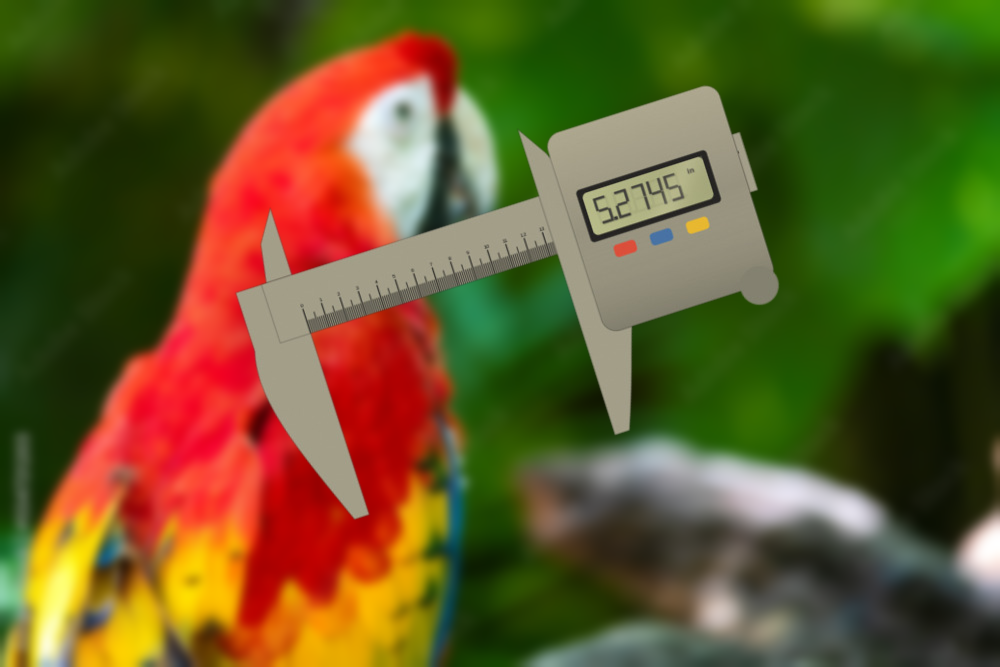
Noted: {"value": 5.2745, "unit": "in"}
